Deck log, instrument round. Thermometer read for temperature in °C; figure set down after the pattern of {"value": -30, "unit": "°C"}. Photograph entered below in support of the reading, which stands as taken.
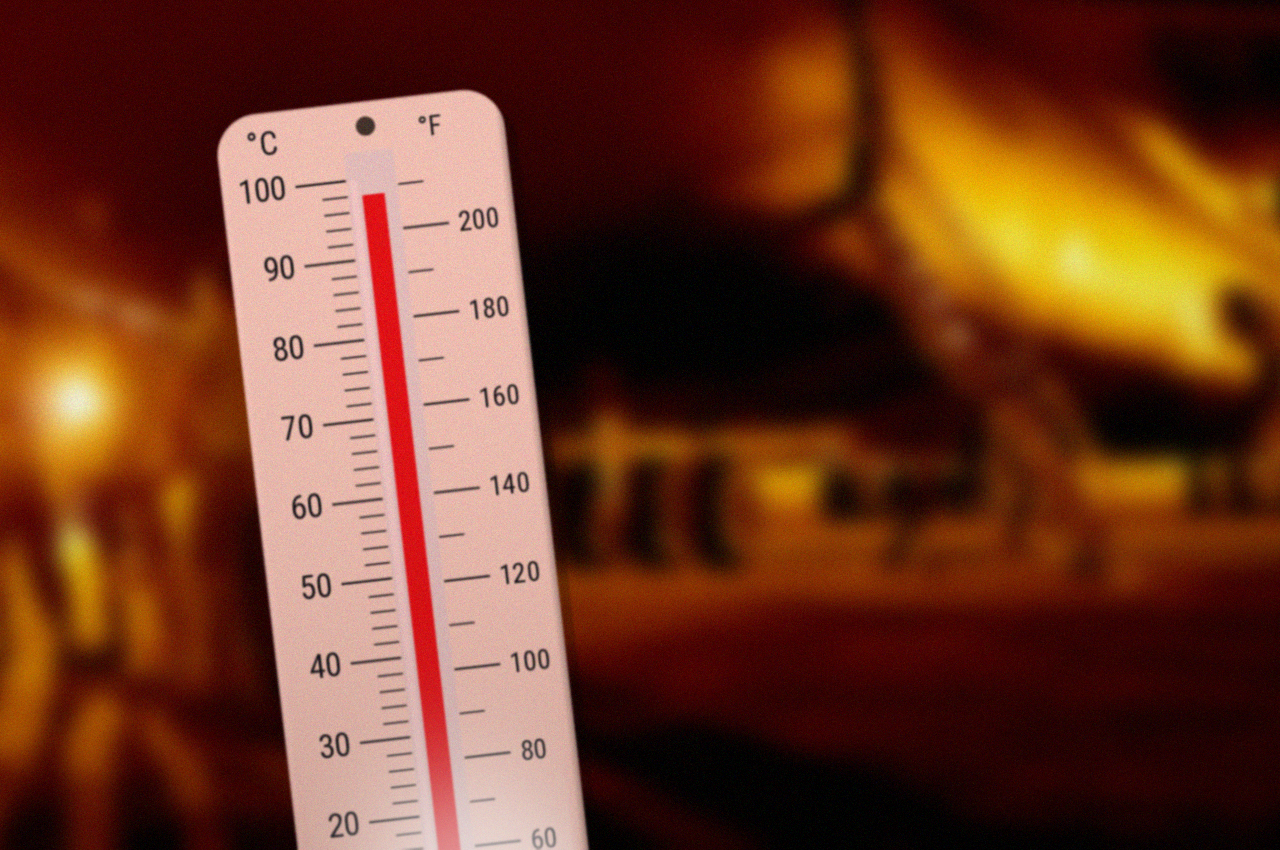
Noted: {"value": 98, "unit": "°C"}
